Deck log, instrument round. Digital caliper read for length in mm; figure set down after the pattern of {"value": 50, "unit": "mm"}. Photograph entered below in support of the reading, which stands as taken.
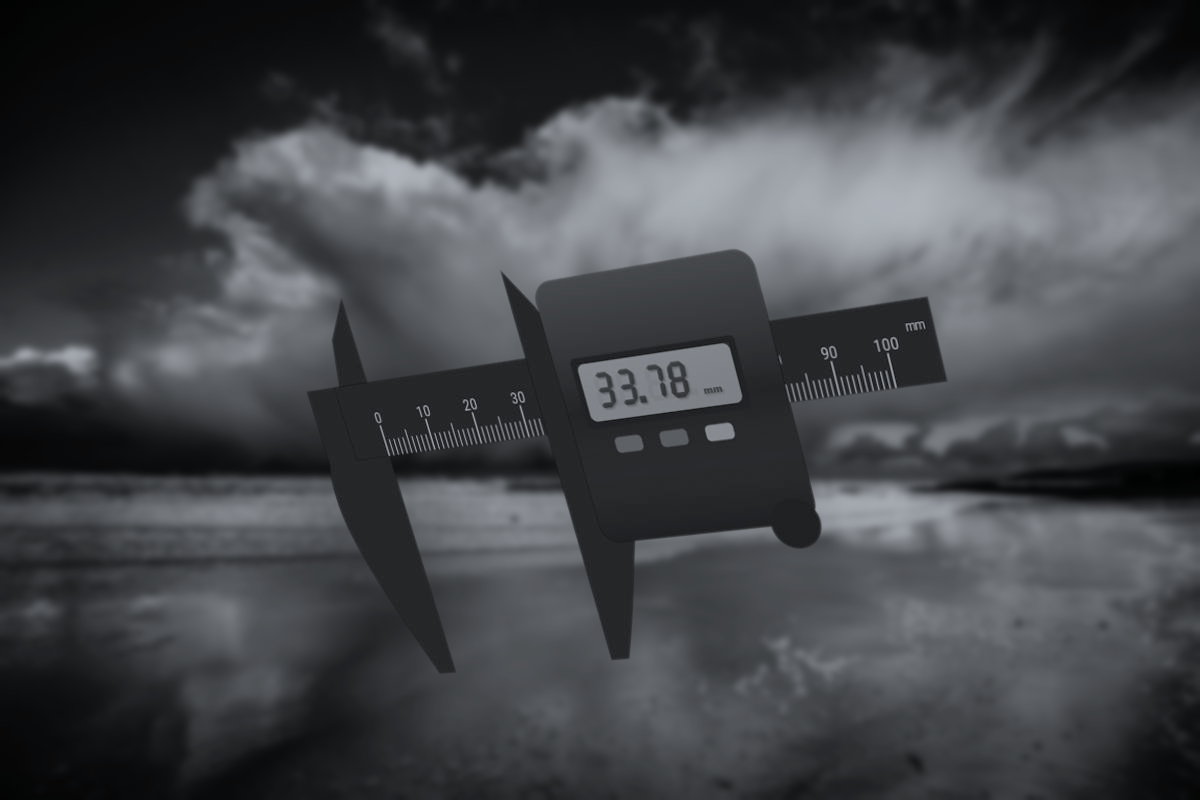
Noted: {"value": 33.78, "unit": "mm"}
